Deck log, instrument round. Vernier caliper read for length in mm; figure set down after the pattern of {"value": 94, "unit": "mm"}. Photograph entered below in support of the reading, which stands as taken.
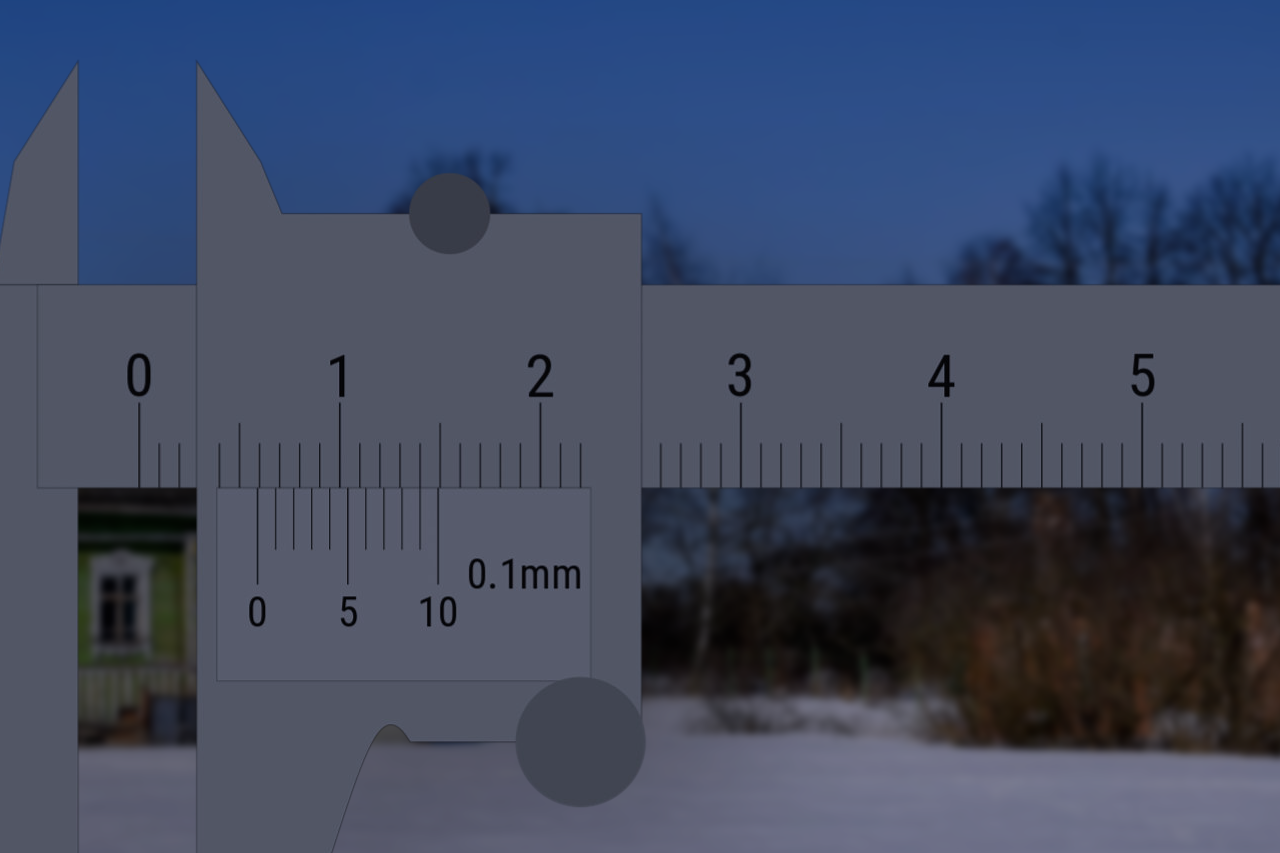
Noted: {"value": 5.9, "unit": "mm"}
